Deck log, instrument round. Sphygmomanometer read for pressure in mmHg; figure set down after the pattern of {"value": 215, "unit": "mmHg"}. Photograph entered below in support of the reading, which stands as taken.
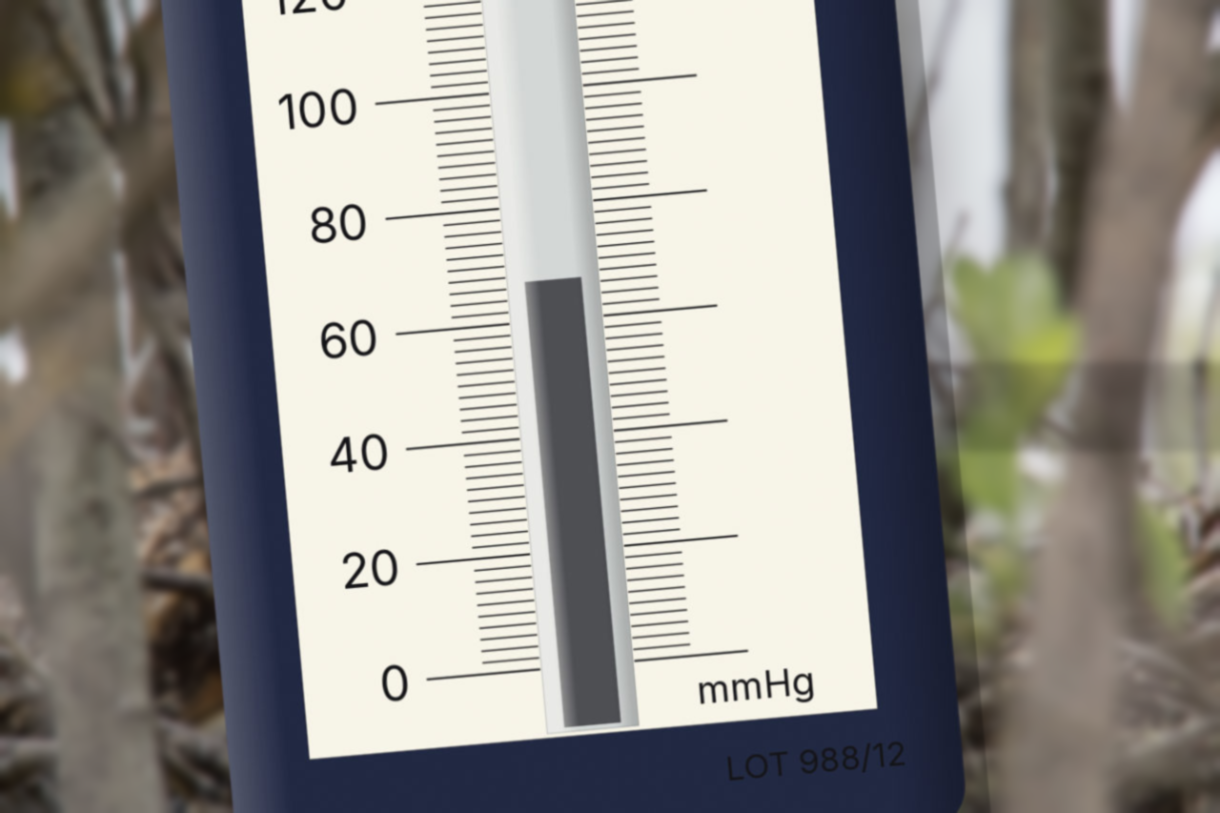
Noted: {"value": 67, "unit": "mmHg"}
